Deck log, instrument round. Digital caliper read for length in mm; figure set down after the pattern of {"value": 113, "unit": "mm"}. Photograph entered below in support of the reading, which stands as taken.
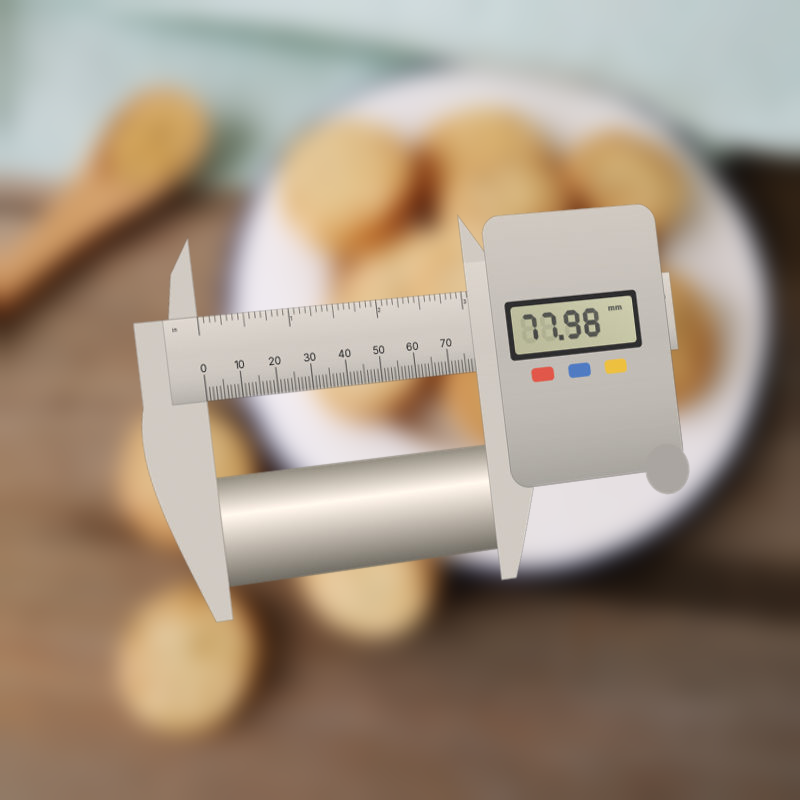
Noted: {"value": 77.98, "unit": "mm"}
